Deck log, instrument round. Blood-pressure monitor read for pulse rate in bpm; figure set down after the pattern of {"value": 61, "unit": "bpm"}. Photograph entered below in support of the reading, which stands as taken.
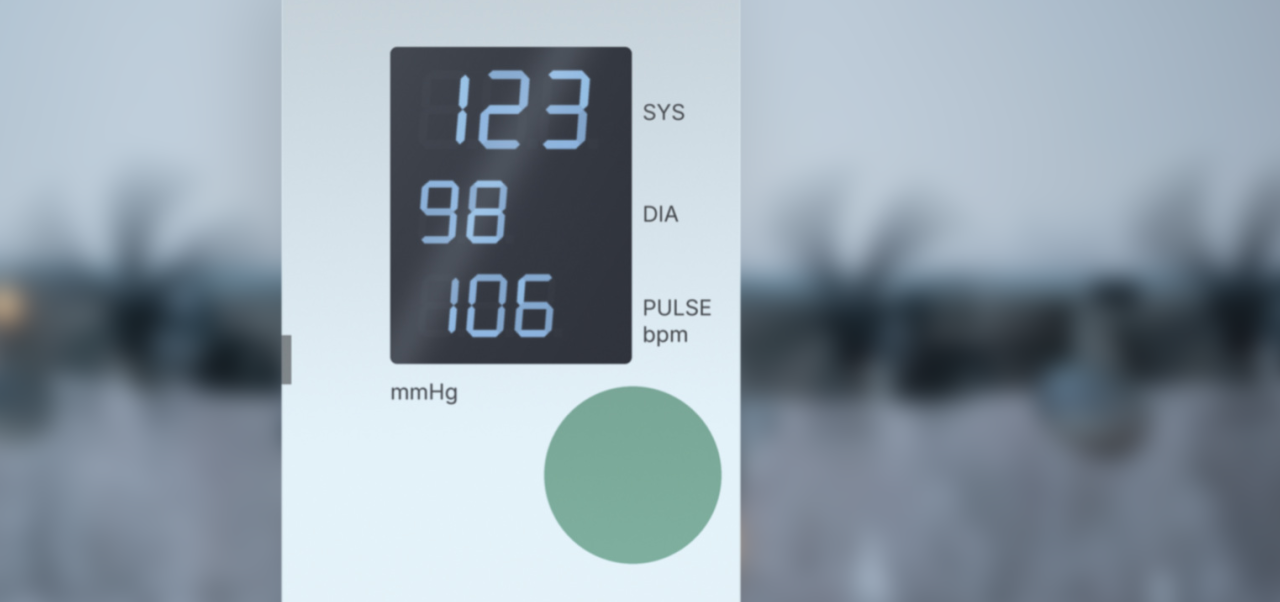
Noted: {"value": 106, "unit": "bpm"}
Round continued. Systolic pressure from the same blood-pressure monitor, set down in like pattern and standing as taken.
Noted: {"value": 123, "unit": "mmHg"}
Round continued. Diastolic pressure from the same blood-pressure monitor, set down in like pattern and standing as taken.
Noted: {"value": 98, "unit": "mmHg"}
